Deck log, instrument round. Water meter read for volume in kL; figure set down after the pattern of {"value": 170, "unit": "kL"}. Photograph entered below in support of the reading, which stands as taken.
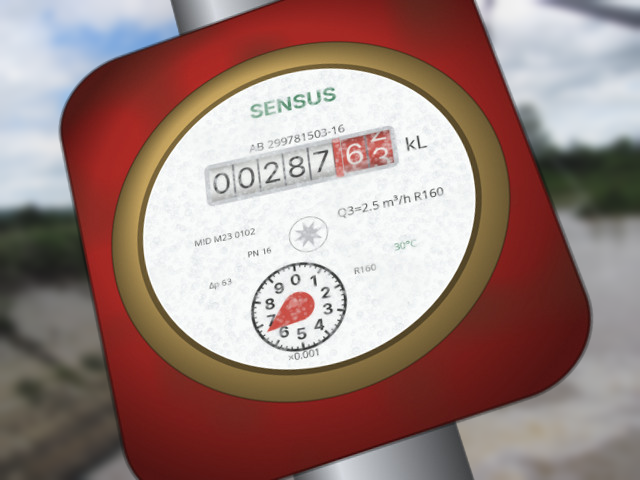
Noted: {"value": 287.626, "unit": "kL"}
